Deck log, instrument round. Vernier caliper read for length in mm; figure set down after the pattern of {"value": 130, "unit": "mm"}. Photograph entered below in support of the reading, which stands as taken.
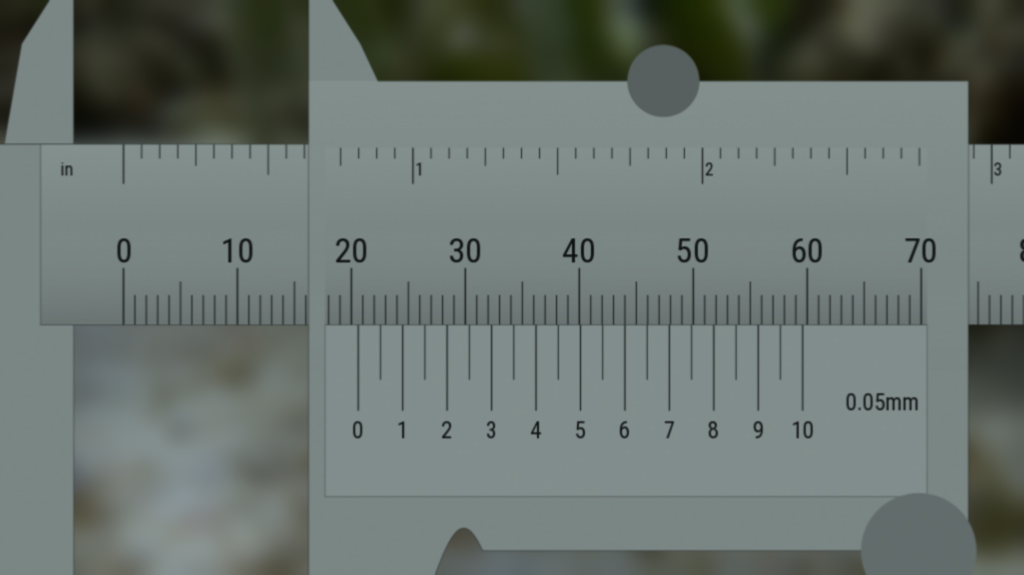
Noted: {"value": 20.6, "unit": "mm"}
